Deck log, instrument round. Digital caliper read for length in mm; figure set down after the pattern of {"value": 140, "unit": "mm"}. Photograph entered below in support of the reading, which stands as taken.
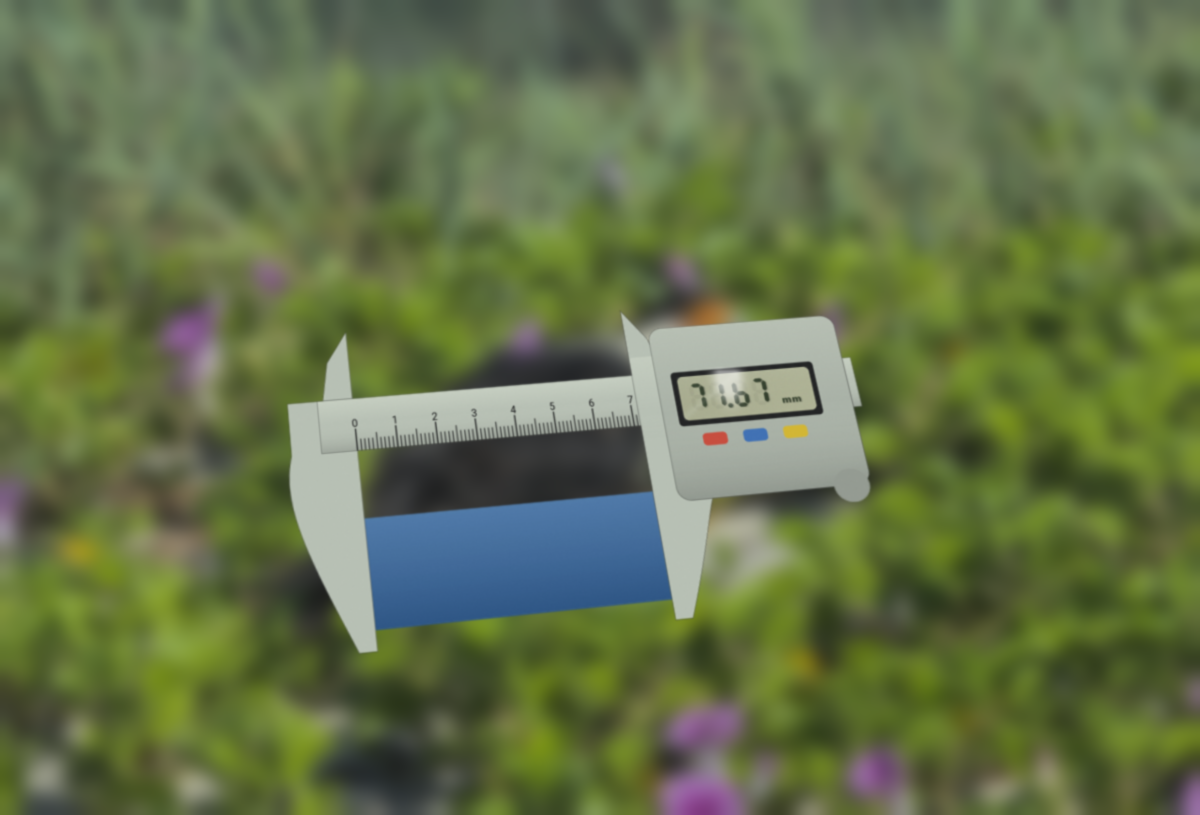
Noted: {"value": 71.67, "unit": "mm"}
